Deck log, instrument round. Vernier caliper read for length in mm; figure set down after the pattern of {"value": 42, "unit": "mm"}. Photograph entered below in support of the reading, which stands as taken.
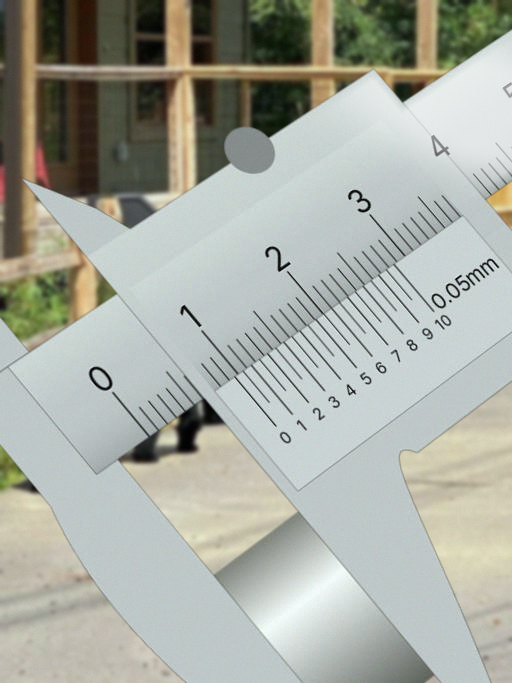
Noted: {"value": 9.6, "unit": "mm"}
